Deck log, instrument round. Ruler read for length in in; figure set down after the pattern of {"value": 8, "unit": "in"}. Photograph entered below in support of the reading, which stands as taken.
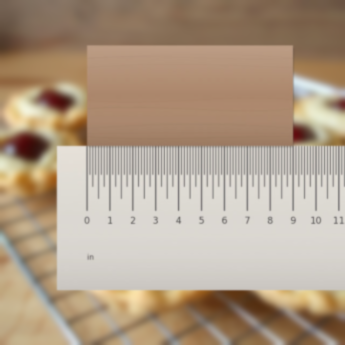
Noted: {"value": 9, "unit": "in"}
